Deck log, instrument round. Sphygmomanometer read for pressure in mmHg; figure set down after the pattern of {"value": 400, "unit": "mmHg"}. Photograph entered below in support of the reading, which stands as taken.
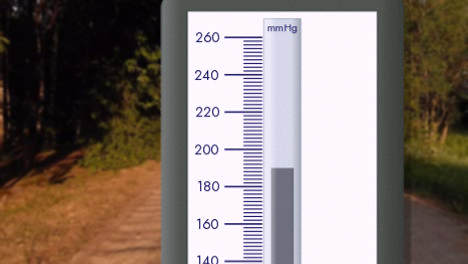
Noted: {"value": 190, "unit": "mmHg"}
